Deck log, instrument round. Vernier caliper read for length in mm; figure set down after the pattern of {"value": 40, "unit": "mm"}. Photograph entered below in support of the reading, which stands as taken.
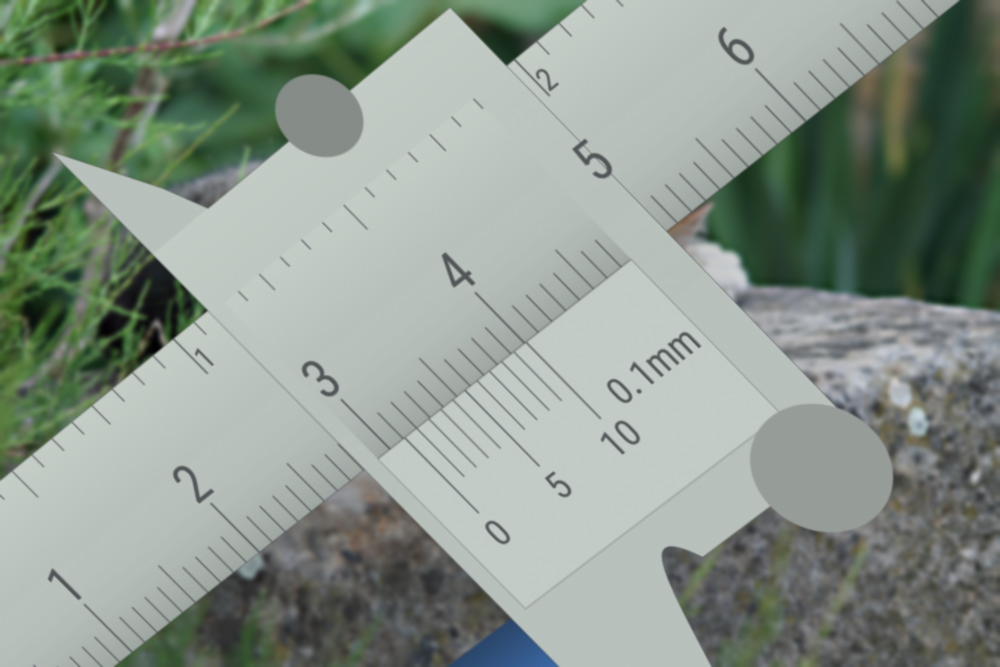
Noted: {"value": 31.1, "unit": "mm"}
